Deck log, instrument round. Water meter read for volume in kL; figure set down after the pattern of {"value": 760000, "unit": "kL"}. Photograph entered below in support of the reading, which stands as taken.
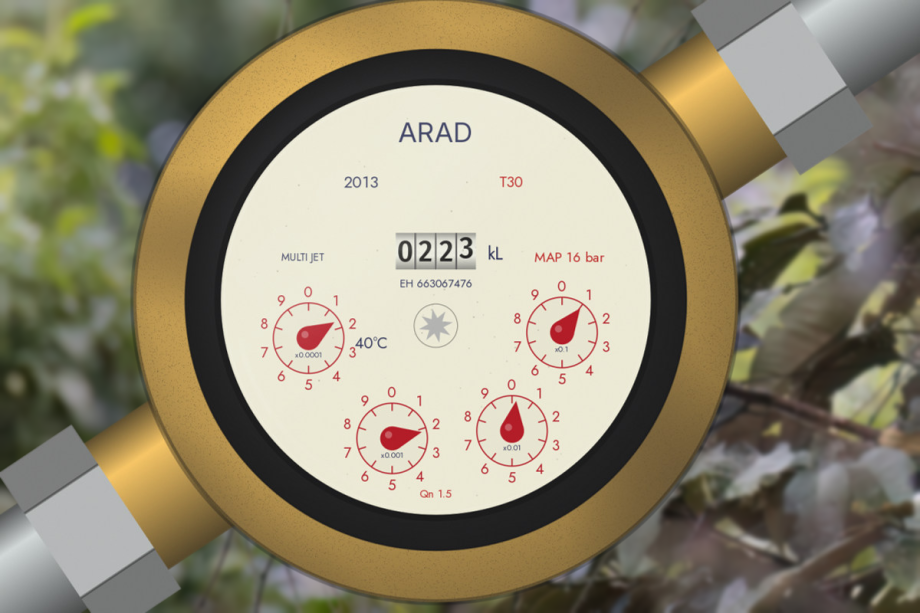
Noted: {"value": 223.1021, "unit": "kL"}
